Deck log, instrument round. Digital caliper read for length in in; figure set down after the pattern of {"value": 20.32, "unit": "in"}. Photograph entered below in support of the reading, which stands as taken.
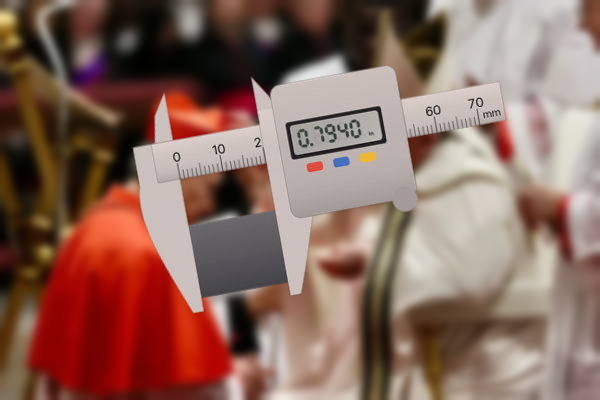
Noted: {"value": 0.7940, "unit": "in"}
